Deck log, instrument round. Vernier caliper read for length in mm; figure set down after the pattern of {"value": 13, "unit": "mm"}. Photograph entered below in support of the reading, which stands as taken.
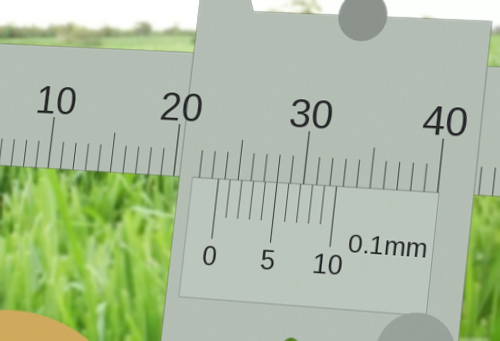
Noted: {"value": 23.5, "unit": "mm"}
